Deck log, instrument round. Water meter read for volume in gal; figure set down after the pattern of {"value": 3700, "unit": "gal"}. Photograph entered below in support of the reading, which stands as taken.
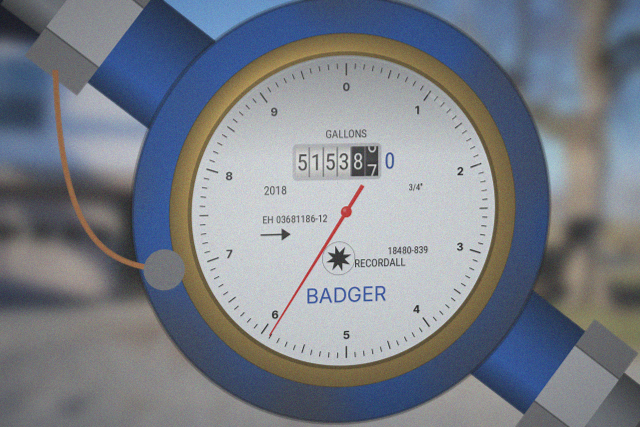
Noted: {"value": 5153865.9, "unit": "gal"}
